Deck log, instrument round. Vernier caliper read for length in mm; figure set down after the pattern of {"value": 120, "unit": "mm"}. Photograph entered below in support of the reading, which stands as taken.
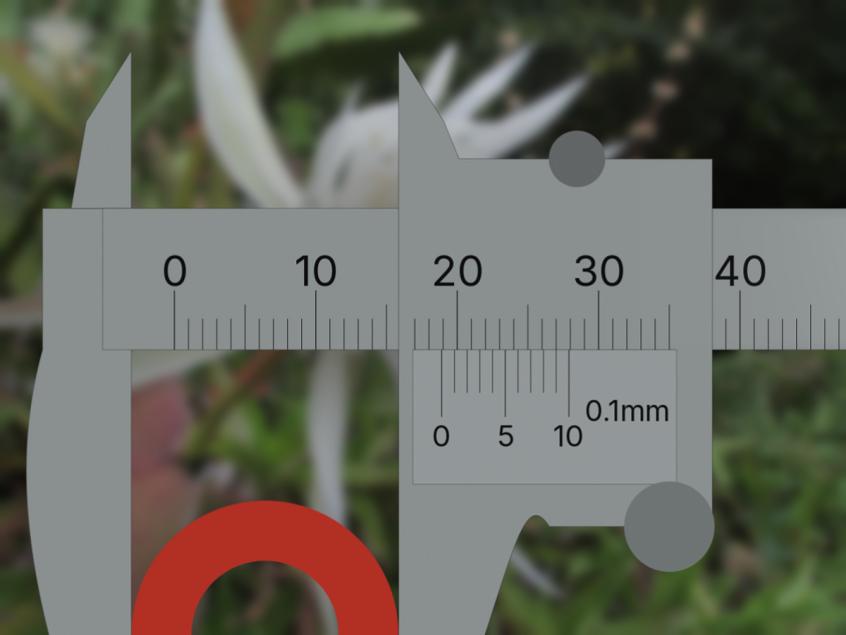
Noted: {"value": 18.9, "unit": "mm"}
